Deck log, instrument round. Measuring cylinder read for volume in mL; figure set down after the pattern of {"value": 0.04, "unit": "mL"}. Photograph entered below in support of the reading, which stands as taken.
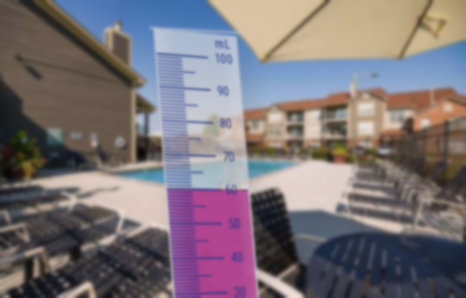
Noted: {"value": 60, "unit": "mL"}
